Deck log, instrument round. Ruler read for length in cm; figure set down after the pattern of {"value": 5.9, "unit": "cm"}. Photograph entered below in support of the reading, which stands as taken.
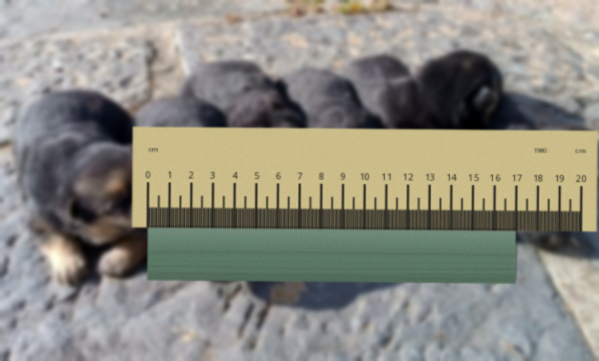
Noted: {"value": 17, "unit": "cm"}
